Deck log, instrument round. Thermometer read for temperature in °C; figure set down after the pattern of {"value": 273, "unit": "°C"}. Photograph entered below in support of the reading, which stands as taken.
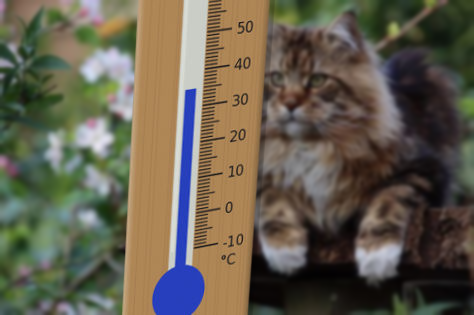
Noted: {"value": 35, "unit": "°C"}
